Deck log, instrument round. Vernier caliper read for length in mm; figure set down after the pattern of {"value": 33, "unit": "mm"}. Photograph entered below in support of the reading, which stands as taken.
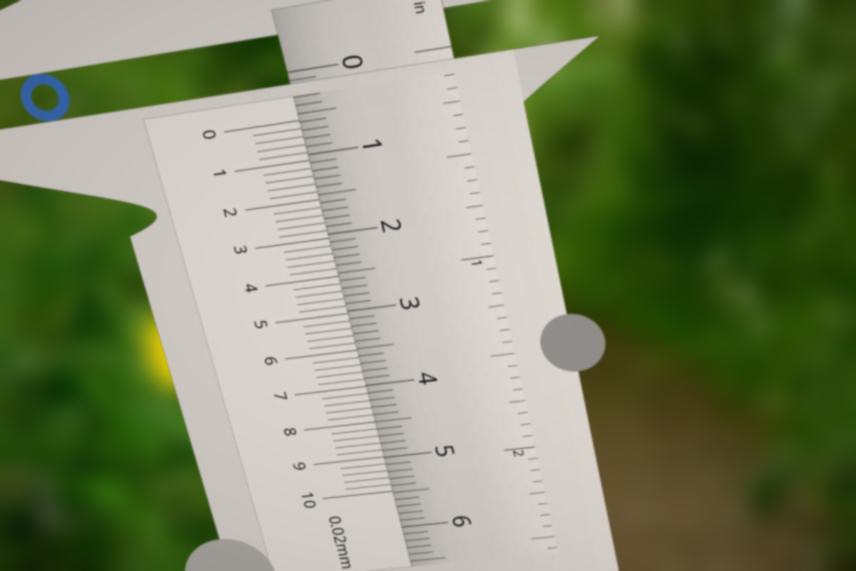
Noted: {"value": 5.8, "unit": "mm"}
